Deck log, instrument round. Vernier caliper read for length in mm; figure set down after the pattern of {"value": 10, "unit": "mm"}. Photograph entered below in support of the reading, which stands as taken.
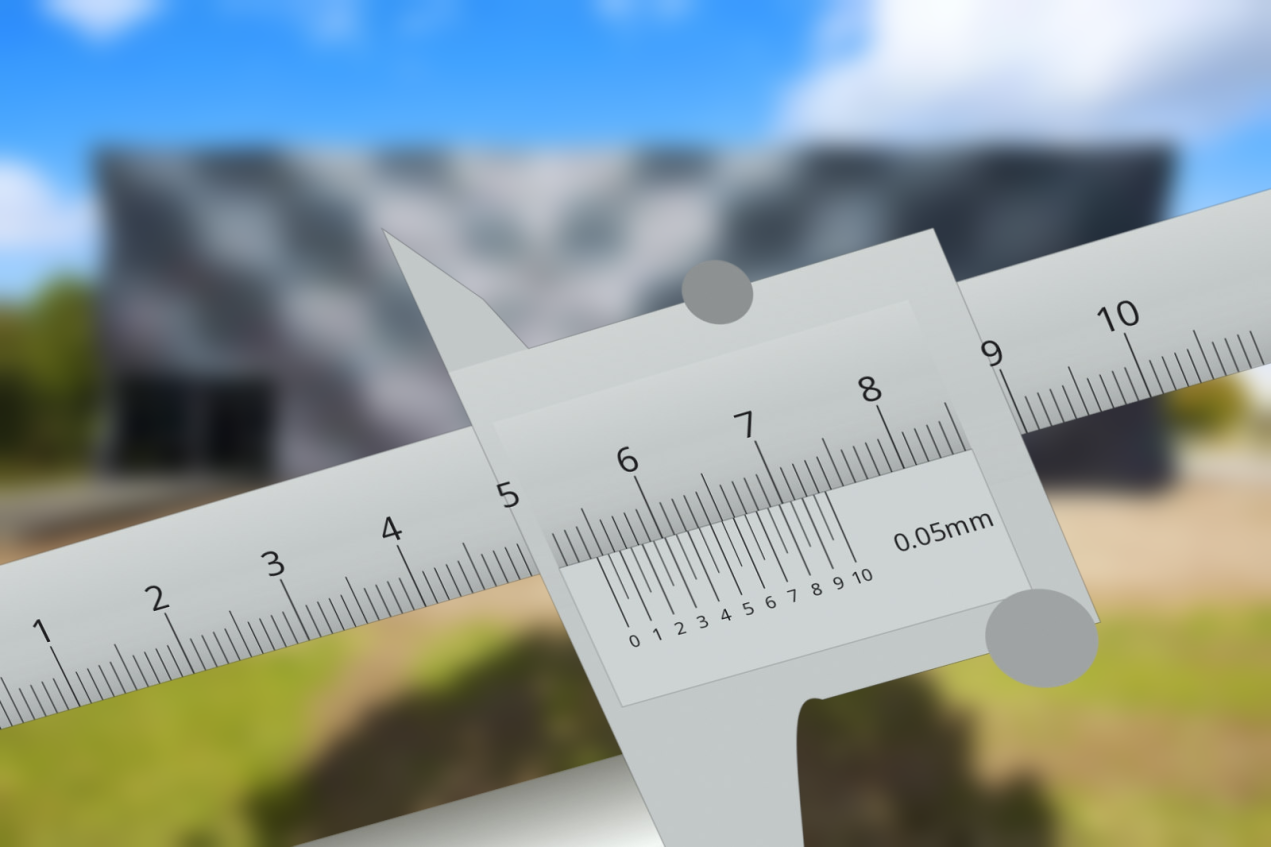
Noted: {"value": 54.5, "unit": "mm"}
